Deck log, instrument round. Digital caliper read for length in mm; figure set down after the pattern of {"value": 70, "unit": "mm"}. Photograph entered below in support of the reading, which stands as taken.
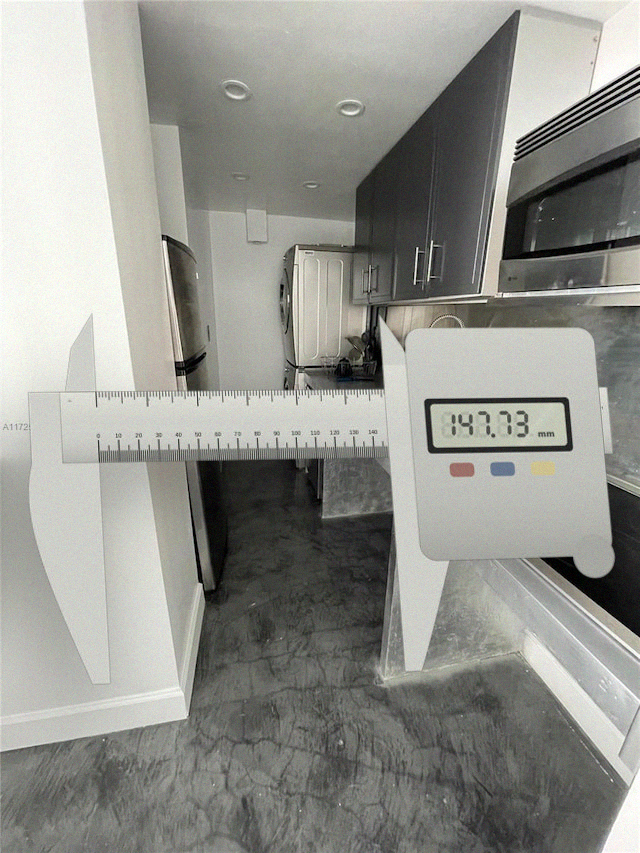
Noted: {"value": 147.73, "unit": "mm"}
